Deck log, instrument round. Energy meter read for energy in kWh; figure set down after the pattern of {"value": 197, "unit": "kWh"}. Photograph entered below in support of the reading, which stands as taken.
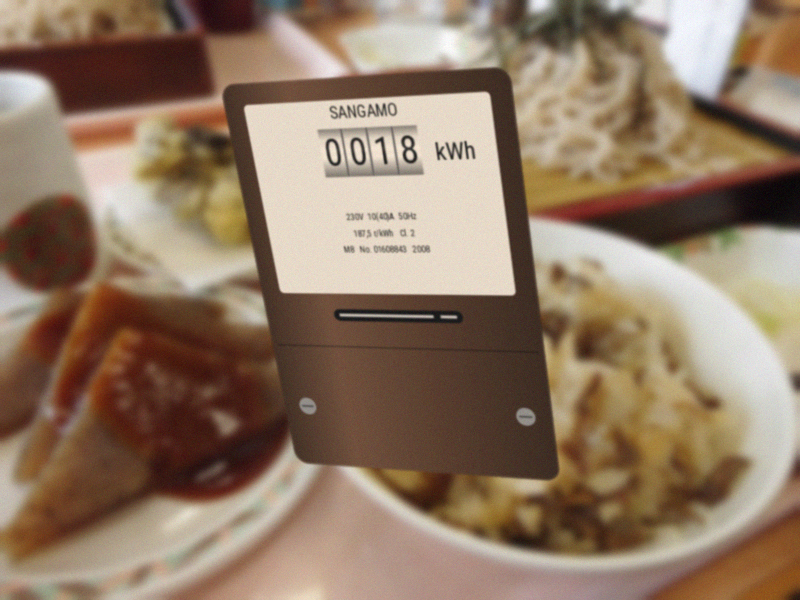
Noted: {"value": 18, "unit": "kWh"}
